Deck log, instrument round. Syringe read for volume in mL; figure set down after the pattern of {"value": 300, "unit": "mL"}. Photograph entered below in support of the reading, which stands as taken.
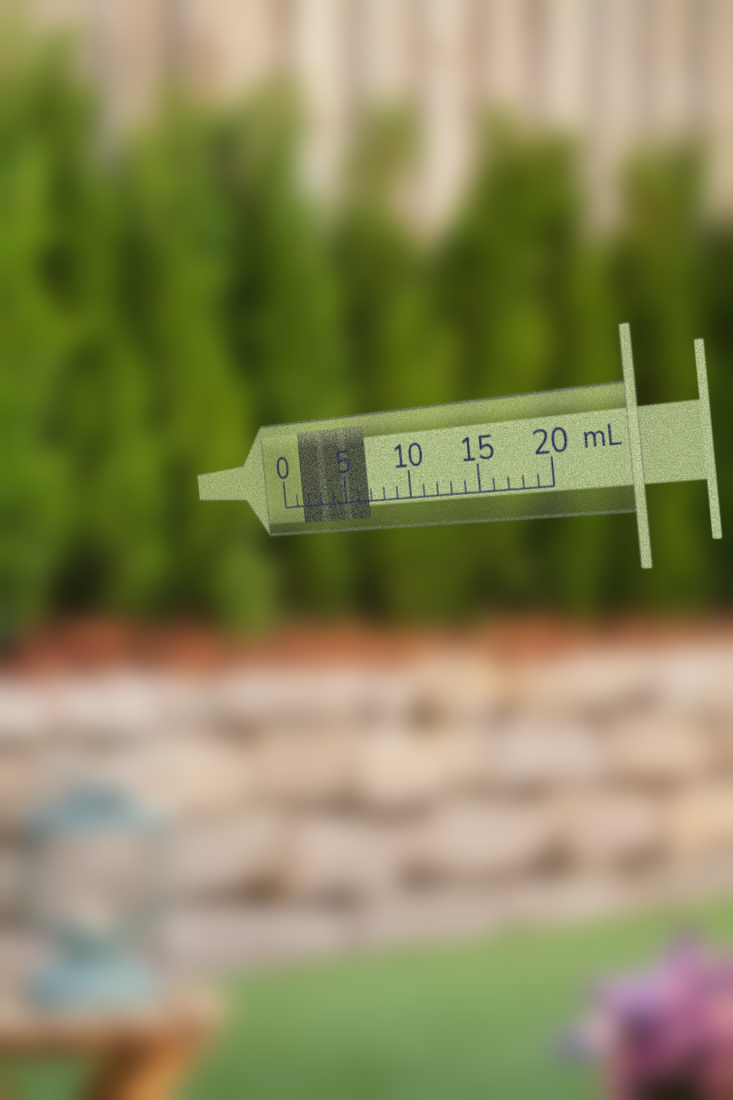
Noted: {"value": 1.5, "unit": "mL"}
